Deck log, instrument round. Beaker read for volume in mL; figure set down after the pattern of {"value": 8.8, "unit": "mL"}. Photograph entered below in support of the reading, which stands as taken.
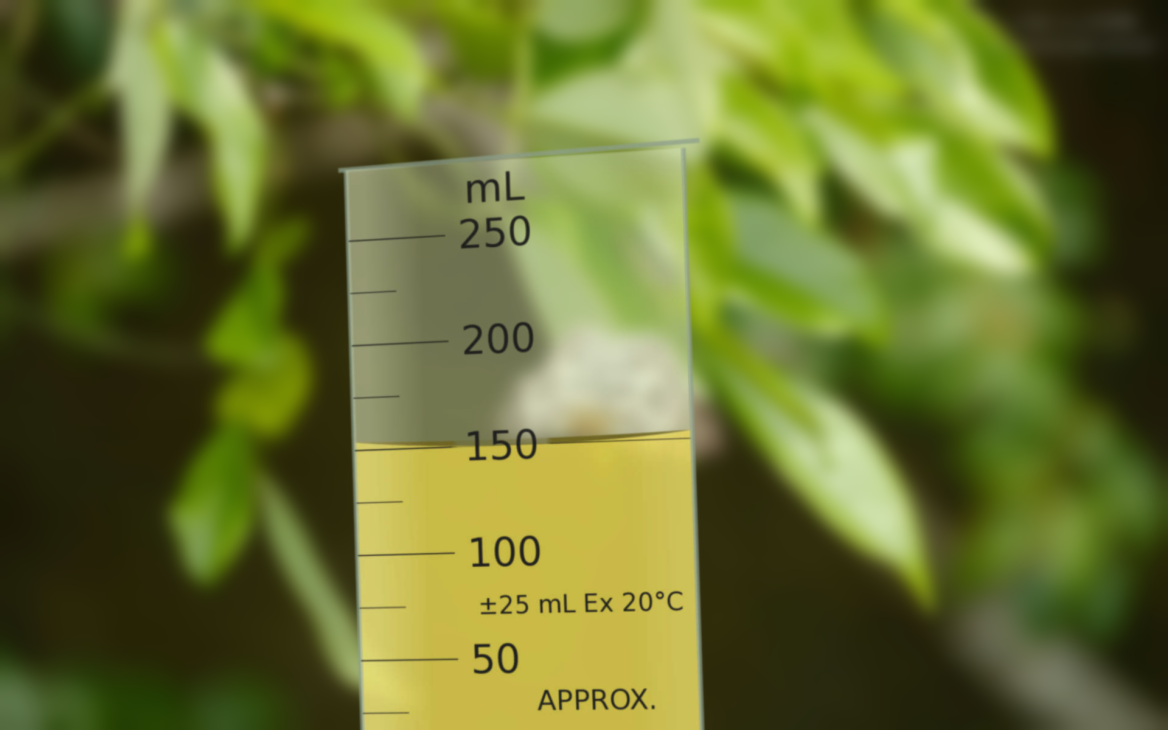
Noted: {"value": 150, "unit": "mL"}
